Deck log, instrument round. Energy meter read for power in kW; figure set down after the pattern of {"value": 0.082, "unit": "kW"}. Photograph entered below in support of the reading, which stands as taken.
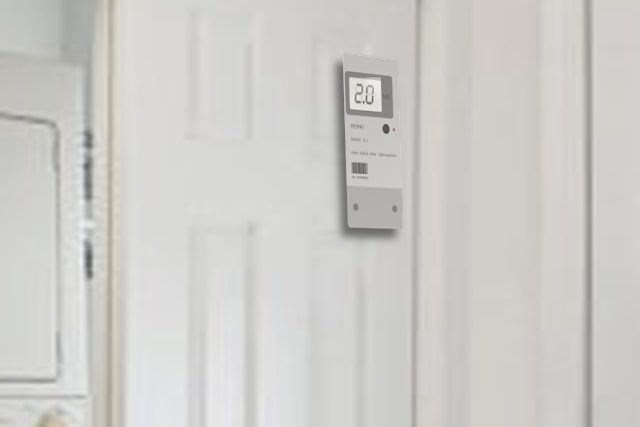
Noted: {"value": 2.0, "unit": "kW"}
